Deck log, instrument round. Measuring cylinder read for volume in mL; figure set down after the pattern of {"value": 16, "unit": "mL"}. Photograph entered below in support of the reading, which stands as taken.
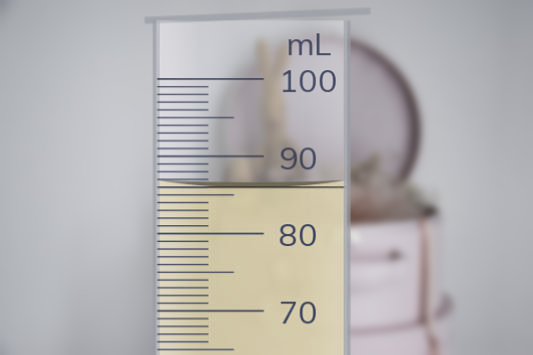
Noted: {"value": 86, "unit": "mL"}
